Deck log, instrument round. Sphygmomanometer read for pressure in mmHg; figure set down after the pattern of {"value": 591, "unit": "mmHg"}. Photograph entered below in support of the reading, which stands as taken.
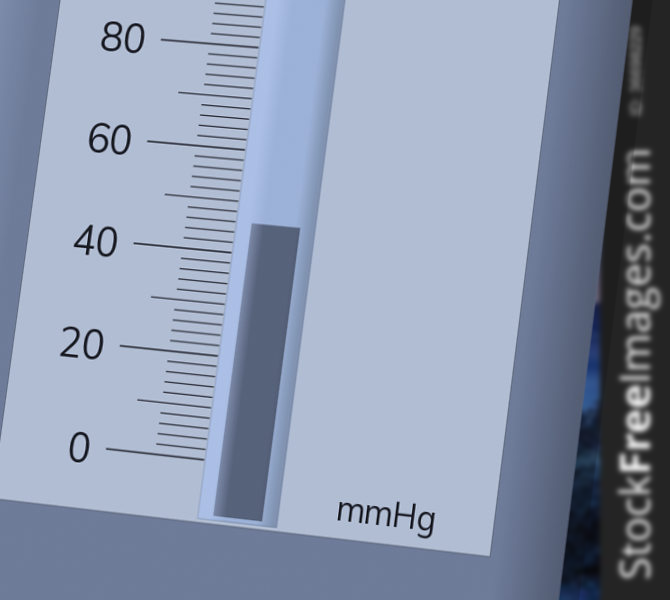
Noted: {"value": 46, "unit": "mmHg"}
